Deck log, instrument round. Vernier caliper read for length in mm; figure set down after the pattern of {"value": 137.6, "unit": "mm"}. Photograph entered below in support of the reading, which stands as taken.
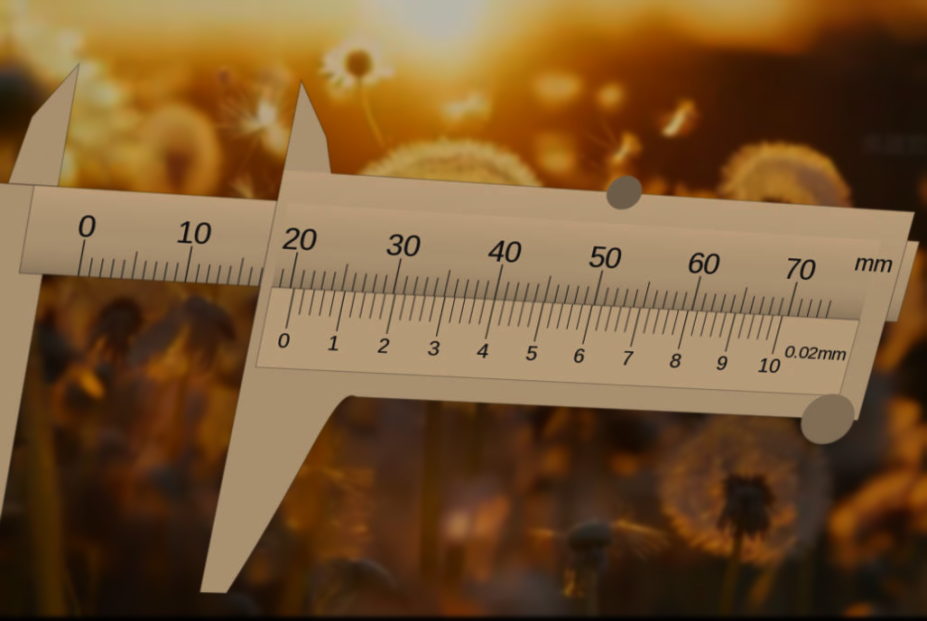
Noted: {"value": 20.4, "unit": "mm"}
